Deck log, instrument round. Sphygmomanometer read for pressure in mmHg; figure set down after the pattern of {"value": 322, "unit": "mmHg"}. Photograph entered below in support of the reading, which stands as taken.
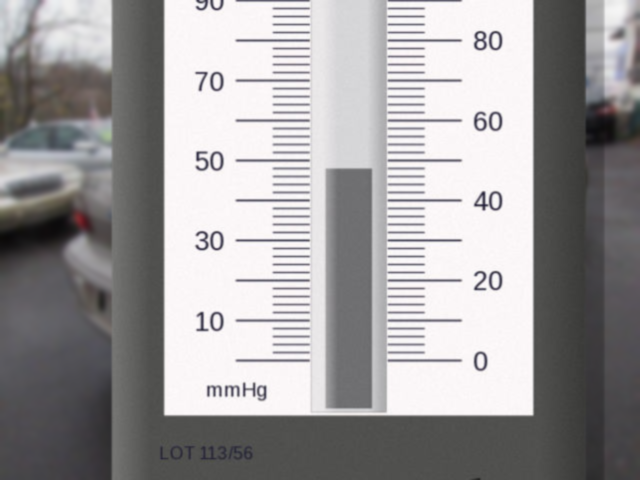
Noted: {"value": 48, "unit": "mmHg"}
